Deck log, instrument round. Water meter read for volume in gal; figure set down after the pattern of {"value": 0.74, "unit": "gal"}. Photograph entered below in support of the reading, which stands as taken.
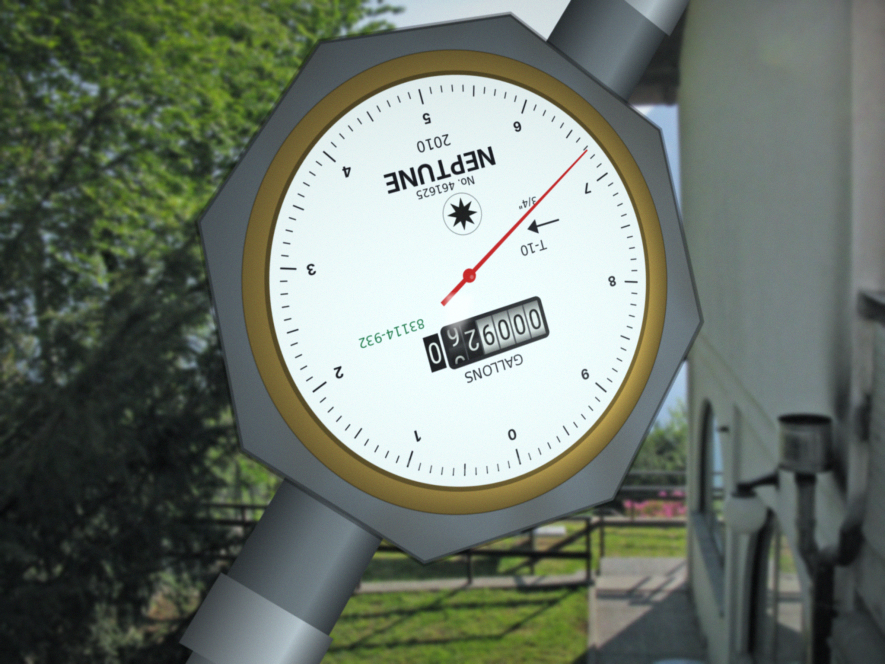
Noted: {"value": 9256.7, "unit": "gal"}
